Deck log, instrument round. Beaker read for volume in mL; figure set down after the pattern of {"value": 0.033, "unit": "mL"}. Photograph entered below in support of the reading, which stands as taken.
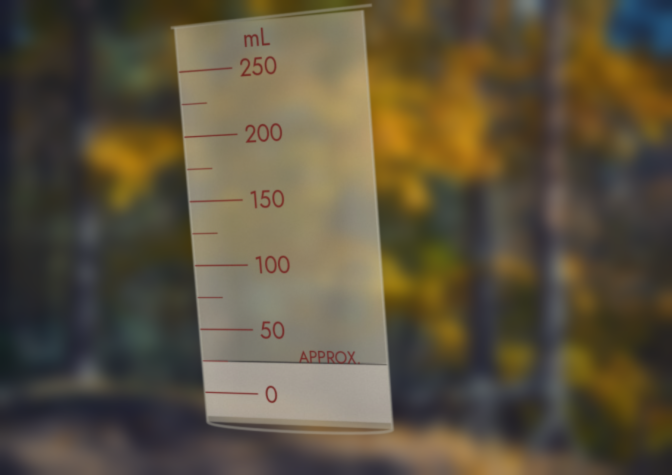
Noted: {"value": 25, "unit": "mL"}
